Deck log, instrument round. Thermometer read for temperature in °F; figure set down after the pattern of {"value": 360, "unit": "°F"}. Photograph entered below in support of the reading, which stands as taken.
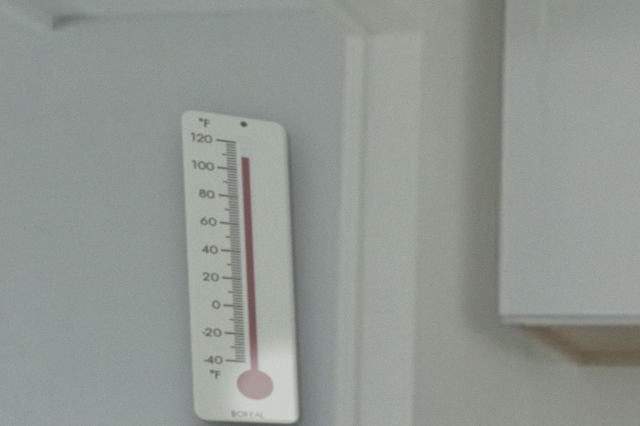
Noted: {"value": 110, "unit": "°F"}
